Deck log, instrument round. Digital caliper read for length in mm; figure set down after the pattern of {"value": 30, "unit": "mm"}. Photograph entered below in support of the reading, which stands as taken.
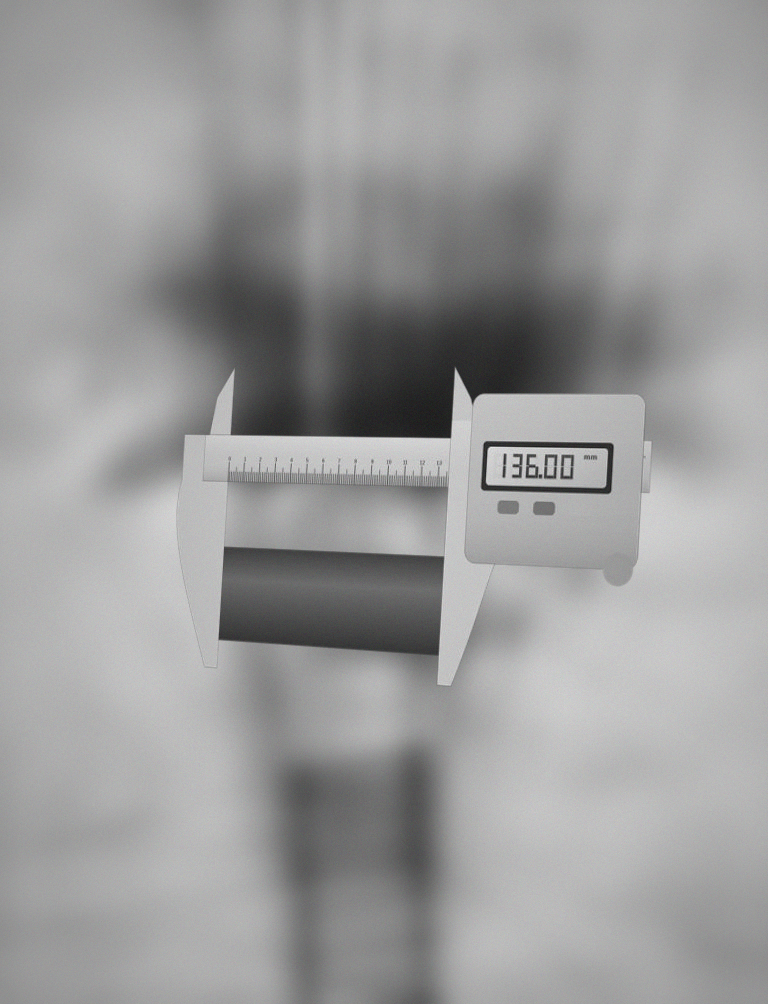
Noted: {"value": 136.00, "unit": "mm"}
